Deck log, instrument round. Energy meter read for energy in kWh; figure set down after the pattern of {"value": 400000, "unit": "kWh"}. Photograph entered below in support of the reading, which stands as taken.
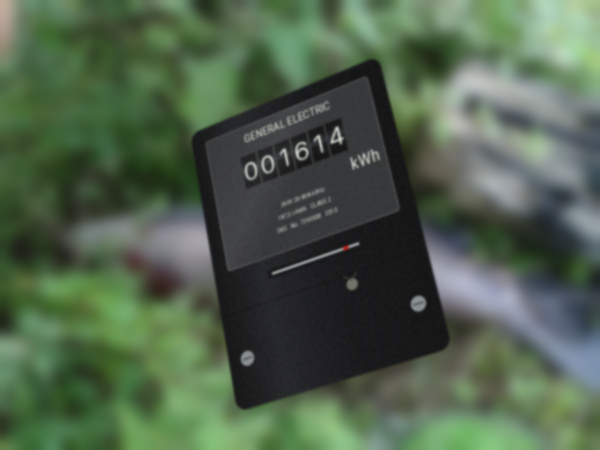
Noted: {"value": 1614, "unit": "kWh"}
